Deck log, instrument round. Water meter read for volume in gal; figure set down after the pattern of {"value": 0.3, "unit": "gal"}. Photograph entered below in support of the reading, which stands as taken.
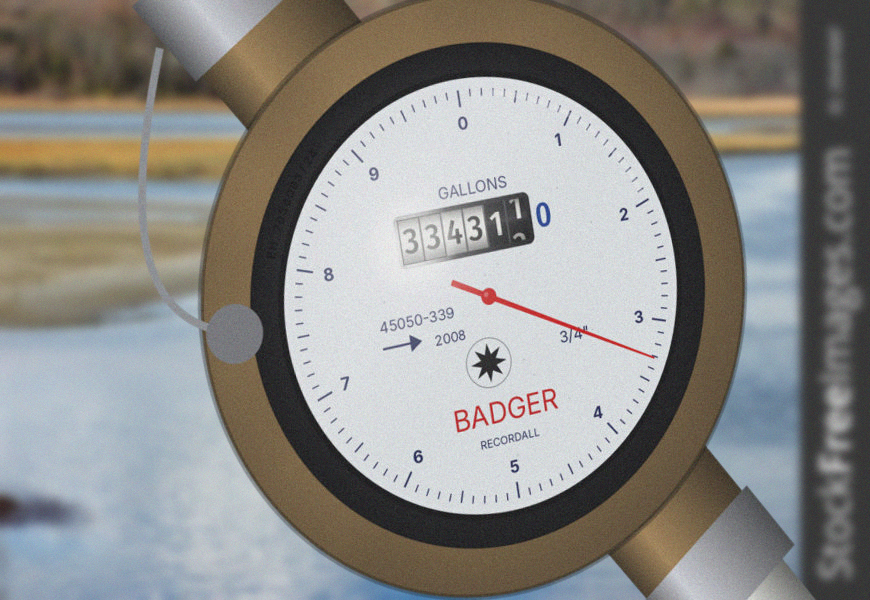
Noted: {"value": 3343113.3, "unit": "gal"}
